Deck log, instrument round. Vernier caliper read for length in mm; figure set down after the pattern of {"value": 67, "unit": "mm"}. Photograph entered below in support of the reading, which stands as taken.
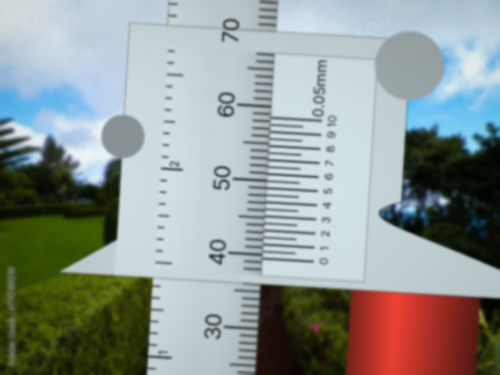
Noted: {"value": 39.5, "unit": "mm"}
